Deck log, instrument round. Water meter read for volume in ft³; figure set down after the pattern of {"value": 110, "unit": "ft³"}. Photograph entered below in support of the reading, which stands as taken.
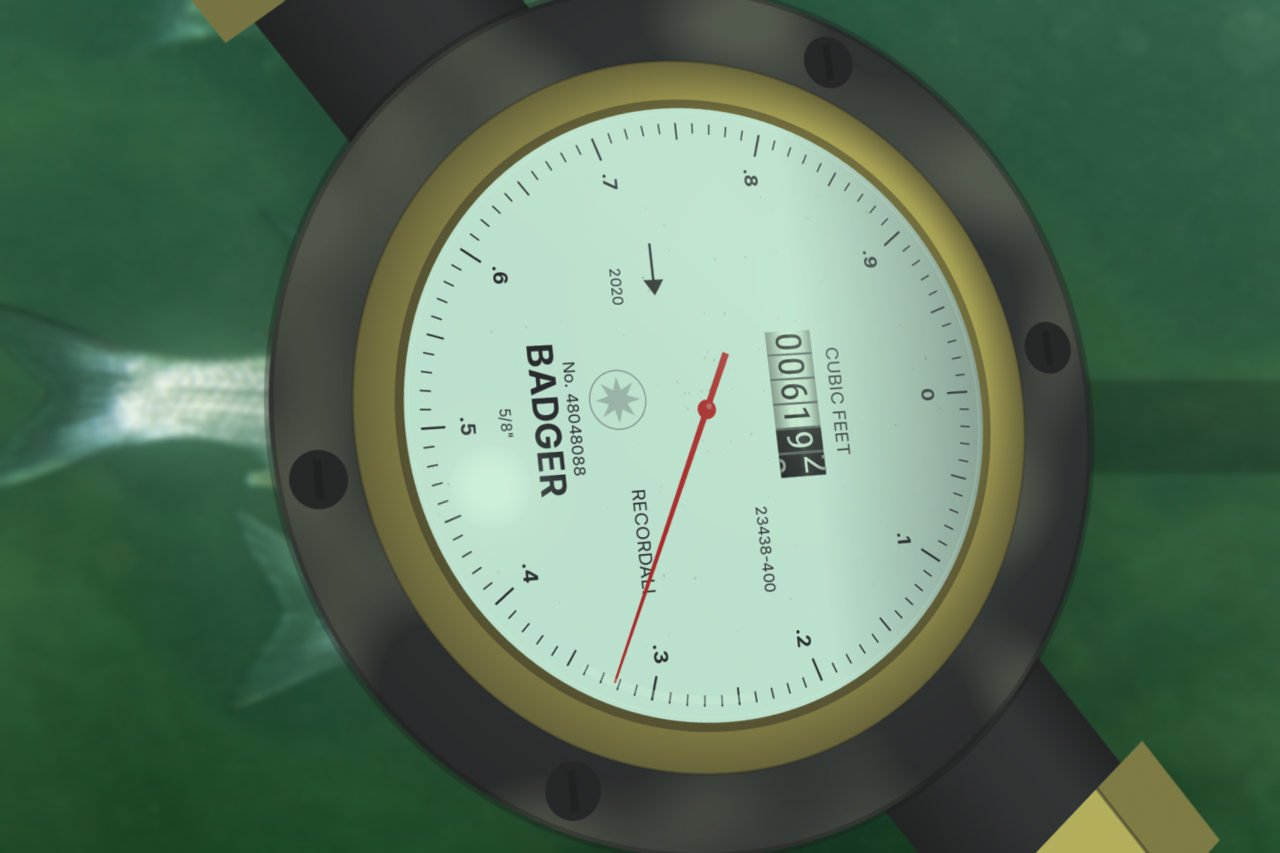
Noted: {"value": 6192.32, "unit": "ft³"}
